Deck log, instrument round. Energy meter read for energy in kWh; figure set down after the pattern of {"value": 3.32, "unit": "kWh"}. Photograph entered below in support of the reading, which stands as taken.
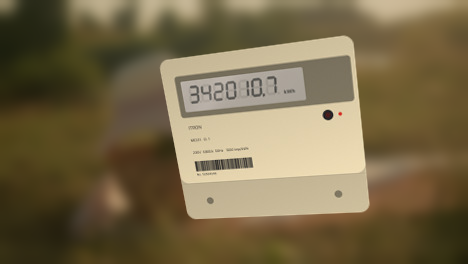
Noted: {"value": 342010.7, "unit": "kWh"}
